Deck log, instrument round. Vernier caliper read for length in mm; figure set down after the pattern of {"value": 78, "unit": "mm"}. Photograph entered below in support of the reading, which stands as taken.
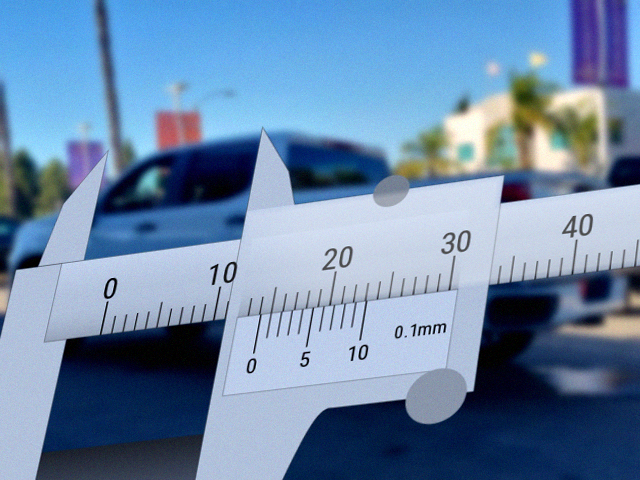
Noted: {"value": 14.1, "unit": "mm"}
